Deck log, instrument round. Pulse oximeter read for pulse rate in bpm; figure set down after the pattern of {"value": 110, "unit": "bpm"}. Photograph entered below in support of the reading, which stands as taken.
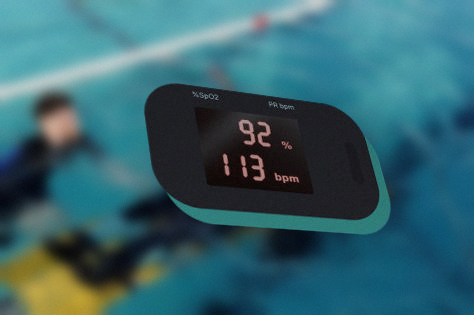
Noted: {"value": 113, "unit": "bpm"}
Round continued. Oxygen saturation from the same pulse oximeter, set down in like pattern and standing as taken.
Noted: {"value": 92, "unit": "%"}
